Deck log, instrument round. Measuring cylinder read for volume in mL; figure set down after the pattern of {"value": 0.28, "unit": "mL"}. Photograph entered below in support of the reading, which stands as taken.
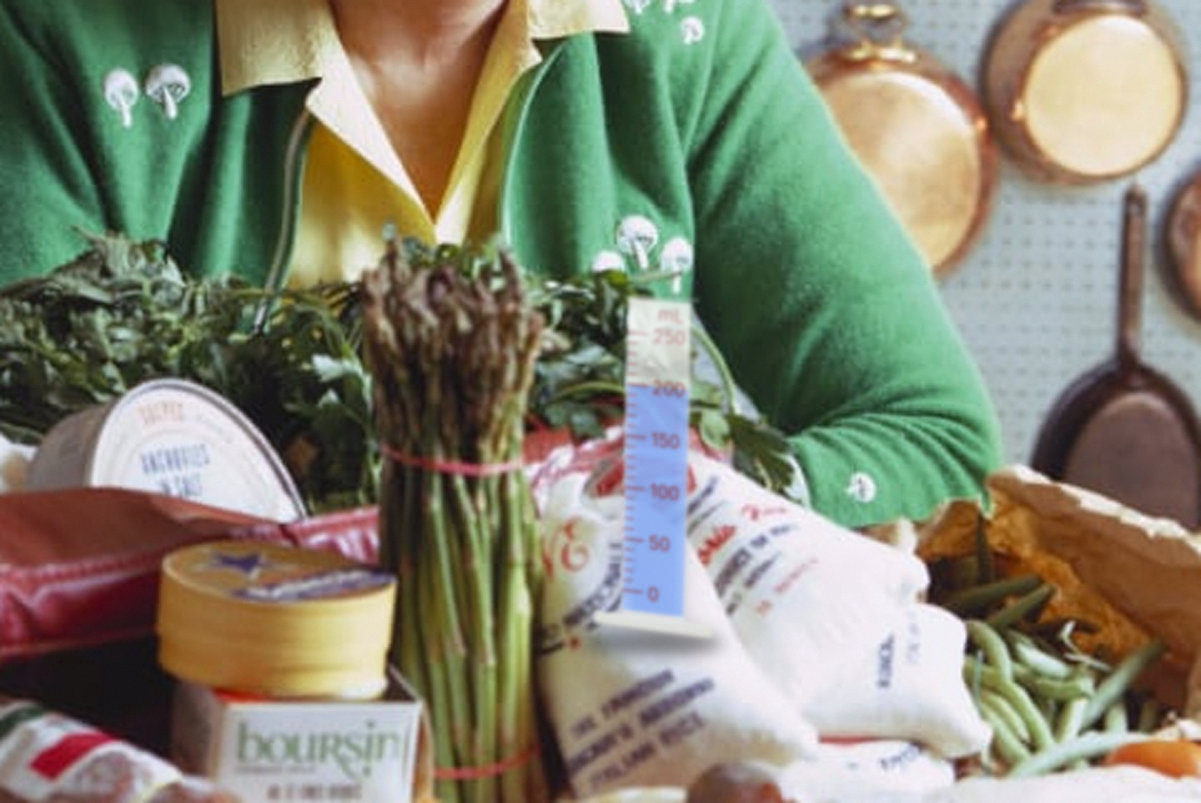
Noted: {"value": 200, "unit": "mL"}
